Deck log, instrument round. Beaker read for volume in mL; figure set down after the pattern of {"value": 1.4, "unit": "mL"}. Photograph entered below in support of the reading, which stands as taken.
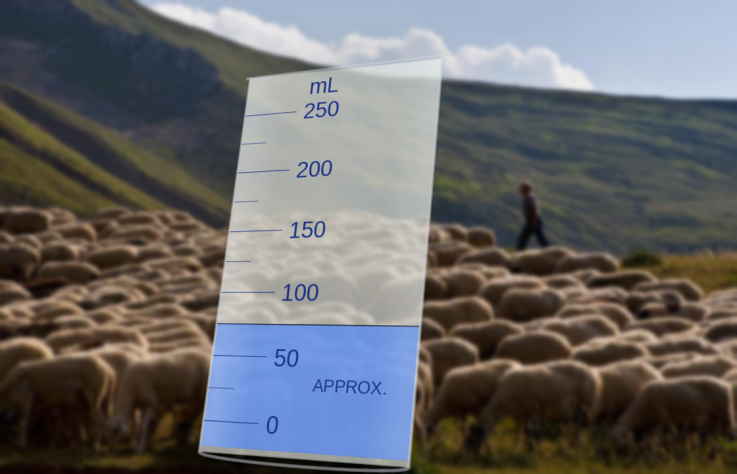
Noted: {"value": 75, "unit": "mL"}
